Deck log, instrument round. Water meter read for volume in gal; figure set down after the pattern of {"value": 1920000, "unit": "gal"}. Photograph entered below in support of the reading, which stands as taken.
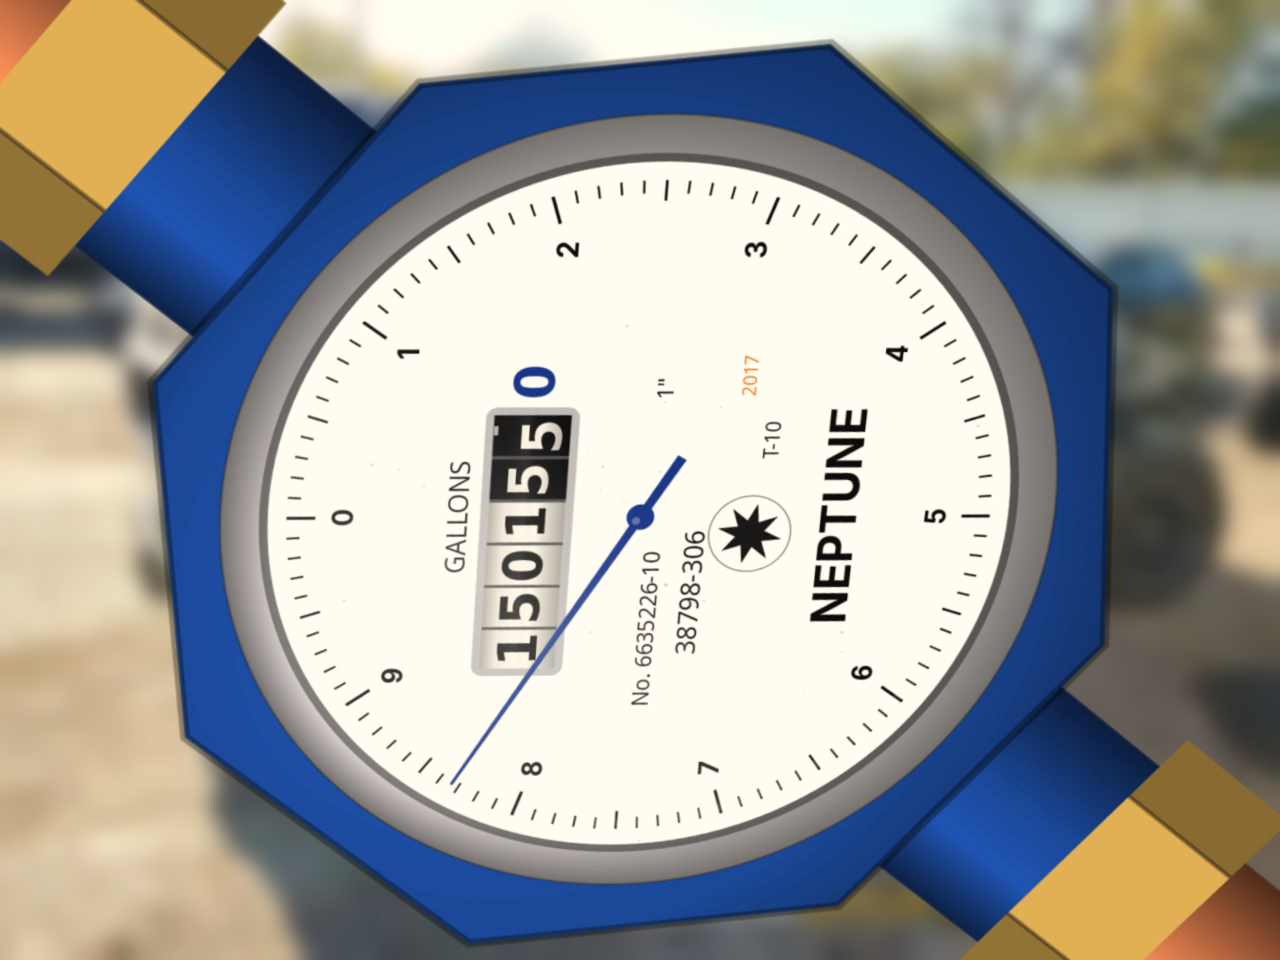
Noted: {"value": 1501548.3, "unit": "gal"}
